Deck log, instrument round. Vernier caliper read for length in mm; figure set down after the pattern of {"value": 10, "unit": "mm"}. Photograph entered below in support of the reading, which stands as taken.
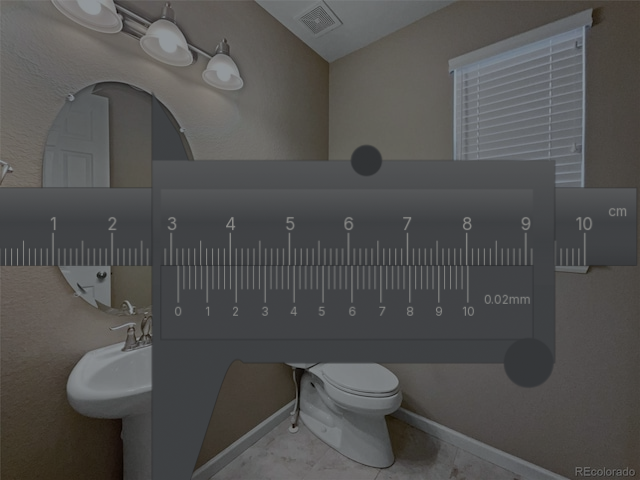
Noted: {"value": 31.2, "unit": "mm"}
